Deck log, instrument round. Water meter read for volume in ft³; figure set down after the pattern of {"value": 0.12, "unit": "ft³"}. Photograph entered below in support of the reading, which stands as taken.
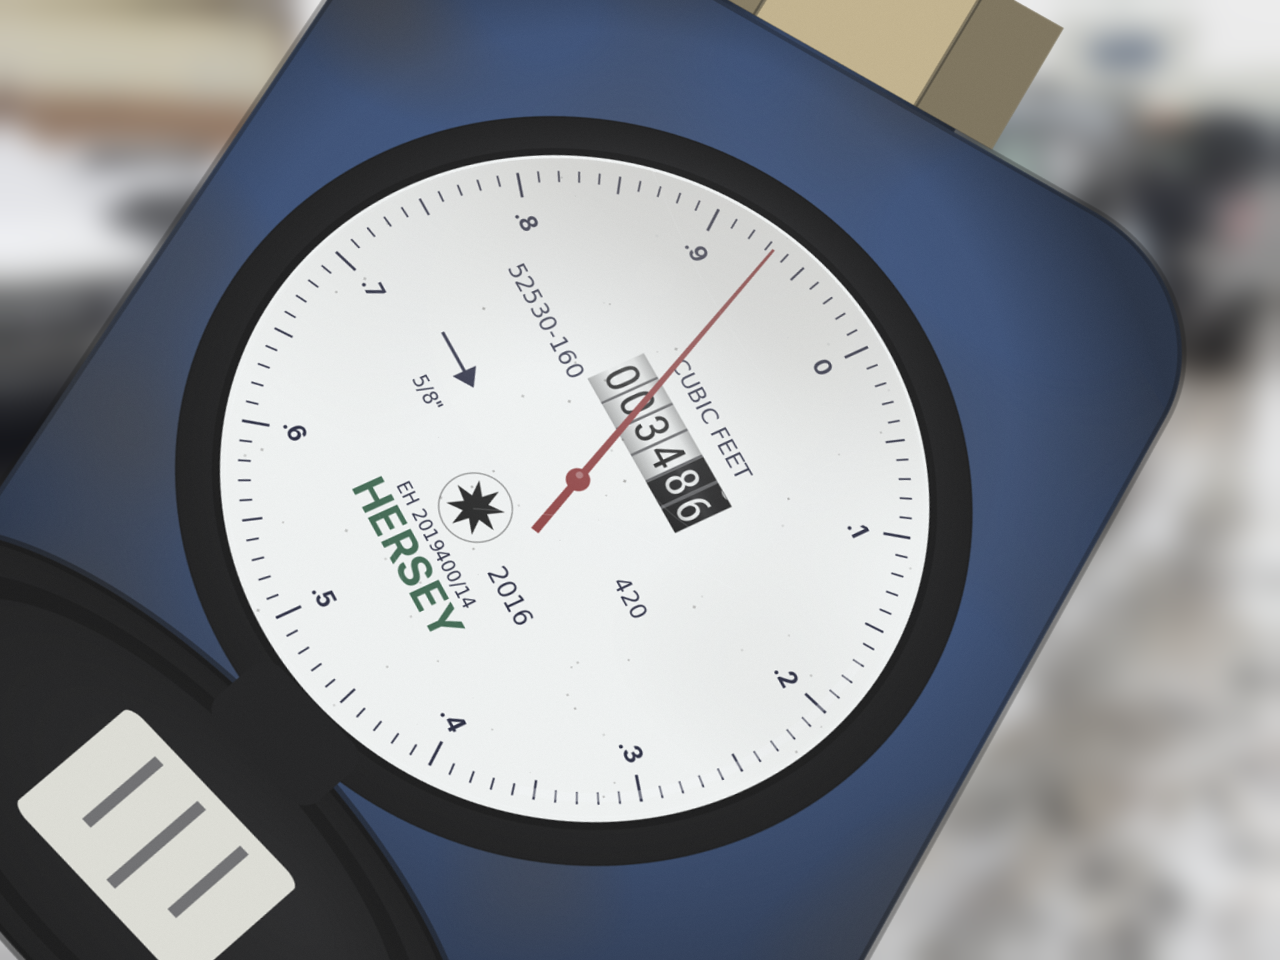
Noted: {"value": 3485.93, "unit": "ft³"}
